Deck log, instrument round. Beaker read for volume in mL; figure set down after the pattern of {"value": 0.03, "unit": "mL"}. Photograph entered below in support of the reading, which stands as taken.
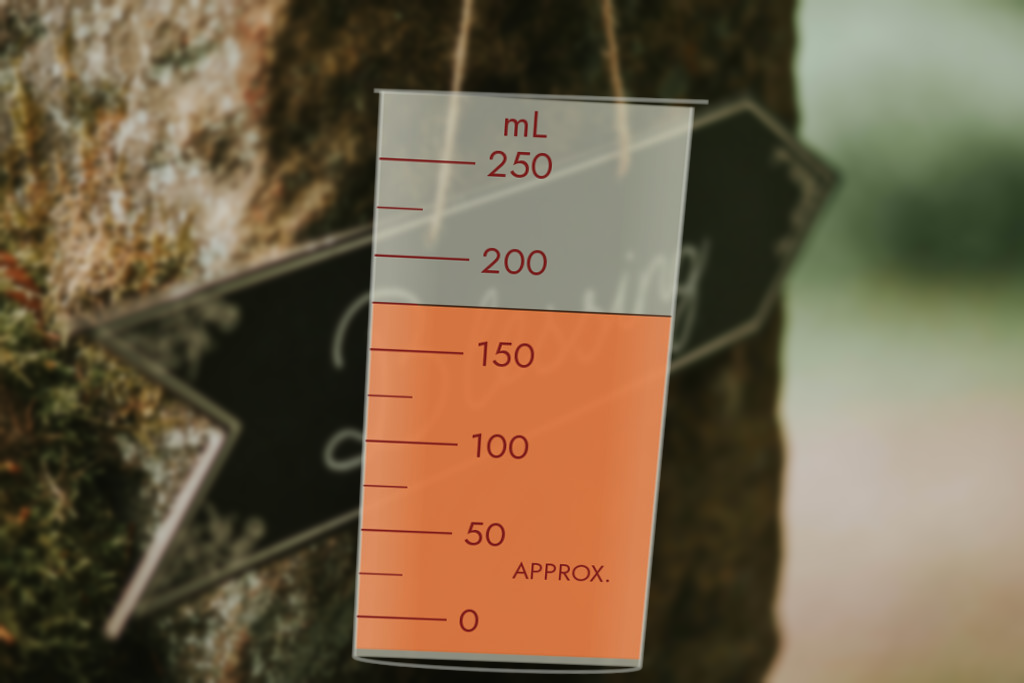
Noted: {"value": 175, "unit": "mL"}
